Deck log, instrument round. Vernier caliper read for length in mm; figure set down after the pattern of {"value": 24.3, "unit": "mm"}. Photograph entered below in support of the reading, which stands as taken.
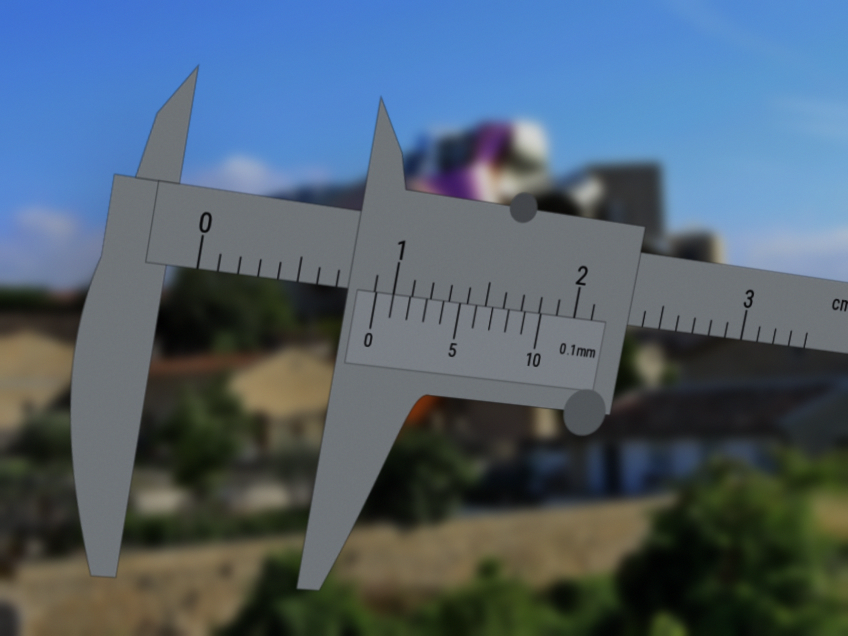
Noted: {"value": 9.1, "unit": "mm"}
